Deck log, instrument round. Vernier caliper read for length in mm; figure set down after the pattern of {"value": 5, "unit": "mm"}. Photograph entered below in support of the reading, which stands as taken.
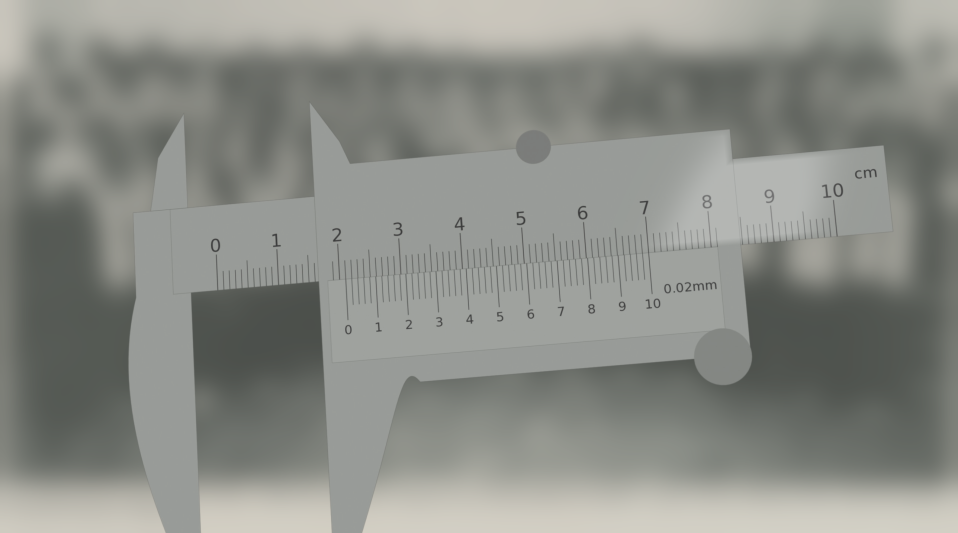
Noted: {"value": 21.0, "unit": "mm"}
